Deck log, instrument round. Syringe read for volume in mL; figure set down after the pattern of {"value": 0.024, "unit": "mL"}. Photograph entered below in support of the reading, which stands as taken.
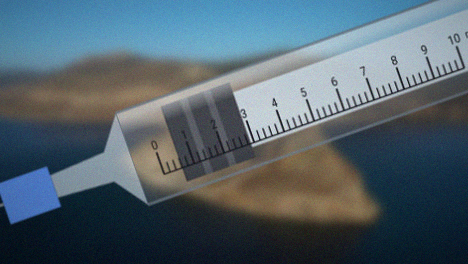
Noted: {"value": 0.6, "unit": "mL"}
